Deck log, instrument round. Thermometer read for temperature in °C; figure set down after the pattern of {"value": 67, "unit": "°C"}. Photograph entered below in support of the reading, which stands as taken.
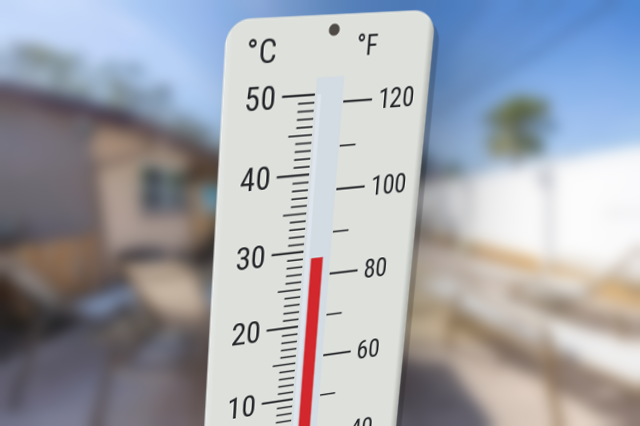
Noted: {"value": 29, "unit": "°C"}
